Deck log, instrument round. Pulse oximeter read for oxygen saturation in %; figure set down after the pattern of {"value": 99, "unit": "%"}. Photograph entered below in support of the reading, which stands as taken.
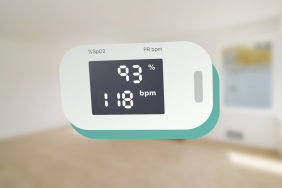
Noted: {"value": 93, "unit": "%"}
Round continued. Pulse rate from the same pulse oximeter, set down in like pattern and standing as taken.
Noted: {"value": 118, "unit": "bpm"}
